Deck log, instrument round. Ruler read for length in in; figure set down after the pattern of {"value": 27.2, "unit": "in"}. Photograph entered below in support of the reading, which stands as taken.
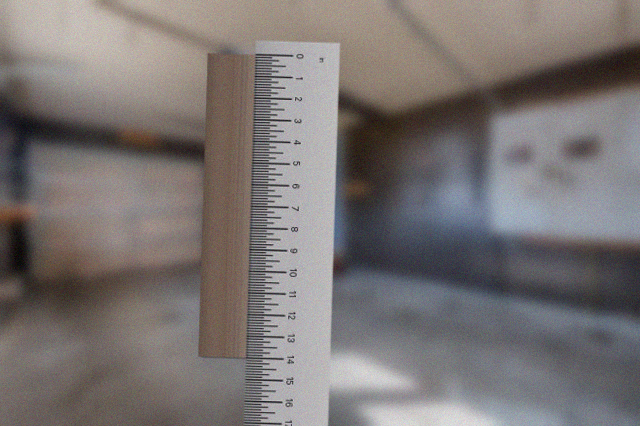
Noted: {"value": 14, "unit": "in"}
